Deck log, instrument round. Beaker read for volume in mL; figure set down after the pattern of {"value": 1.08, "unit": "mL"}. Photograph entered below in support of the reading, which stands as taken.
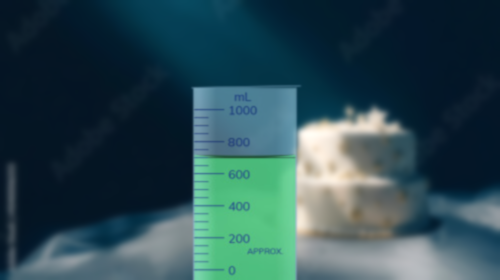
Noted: {"value": 700, "unit": "mL"}
